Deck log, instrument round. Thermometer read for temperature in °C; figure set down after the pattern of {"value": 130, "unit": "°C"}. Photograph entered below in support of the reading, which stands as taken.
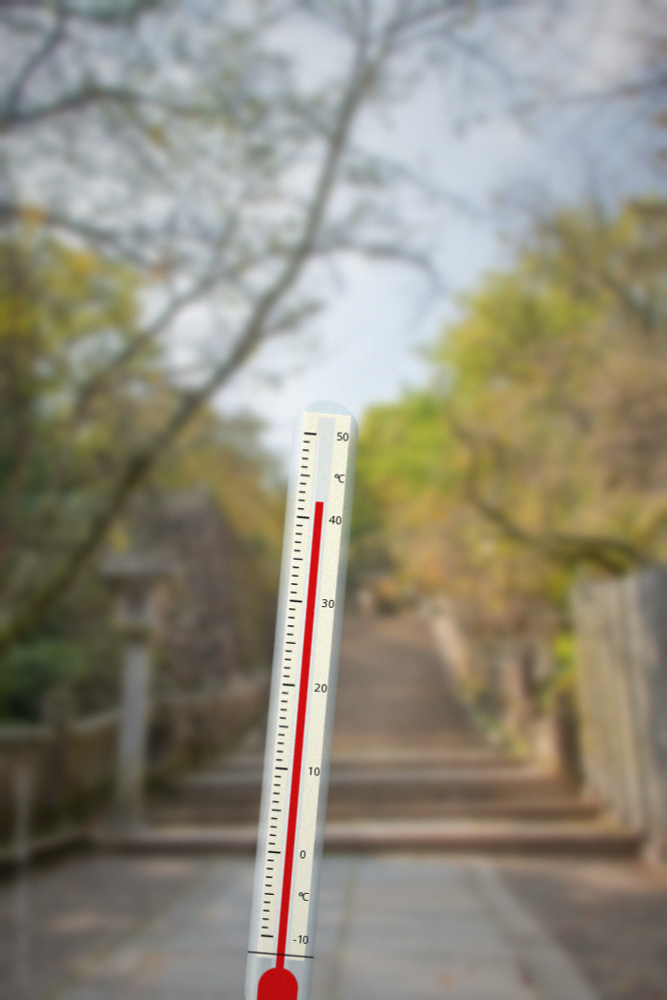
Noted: {"value": 42, "unit": "°C"}
